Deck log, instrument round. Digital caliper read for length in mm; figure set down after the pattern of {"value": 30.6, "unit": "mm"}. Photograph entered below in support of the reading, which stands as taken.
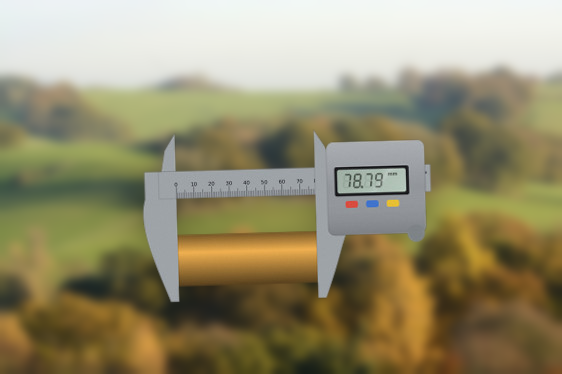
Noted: {"value": 78.79, "unit": "mm"}
